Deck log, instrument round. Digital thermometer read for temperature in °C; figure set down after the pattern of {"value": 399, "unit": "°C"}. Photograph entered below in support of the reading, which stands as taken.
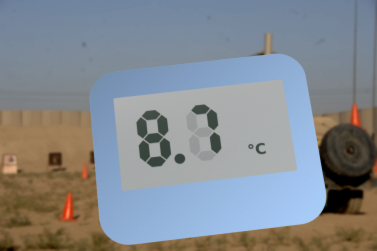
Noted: {"value": 8.7, "unit": "°C"}
